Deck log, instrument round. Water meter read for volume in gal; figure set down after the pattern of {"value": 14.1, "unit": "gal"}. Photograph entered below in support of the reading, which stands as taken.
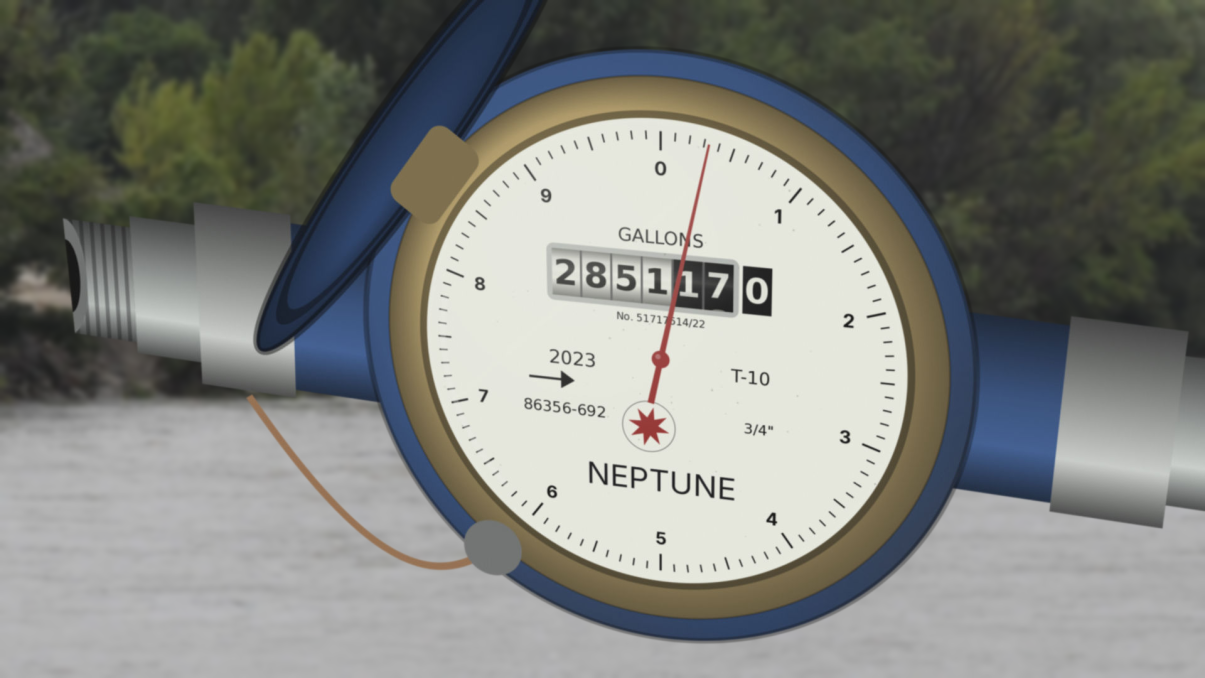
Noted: {"value": 2851170.3, "unit": "gal"}
